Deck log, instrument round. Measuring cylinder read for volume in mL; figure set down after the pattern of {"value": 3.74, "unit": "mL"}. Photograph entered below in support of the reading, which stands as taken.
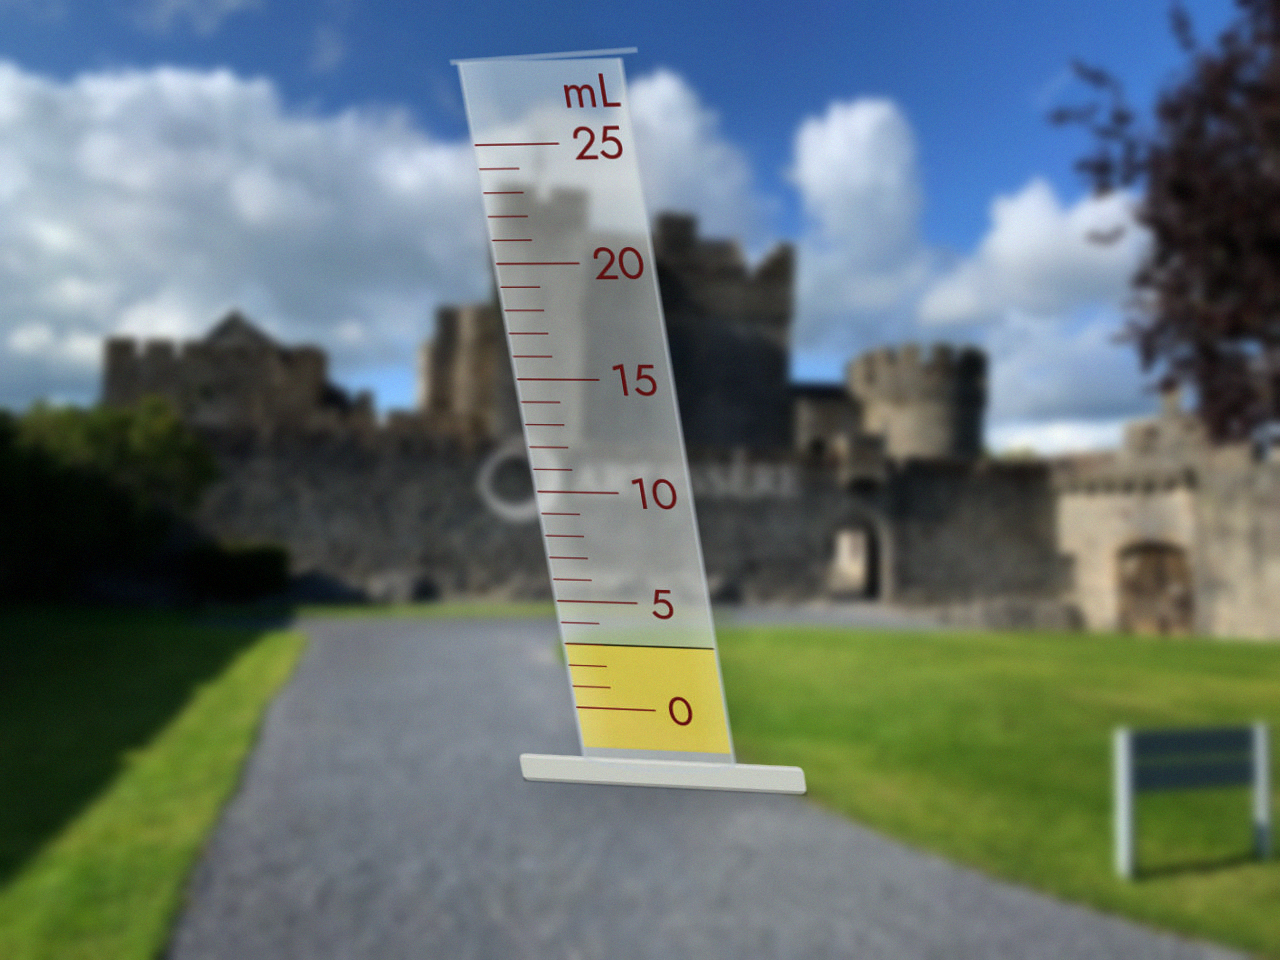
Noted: {"value": 3, "unit": "mL"}
